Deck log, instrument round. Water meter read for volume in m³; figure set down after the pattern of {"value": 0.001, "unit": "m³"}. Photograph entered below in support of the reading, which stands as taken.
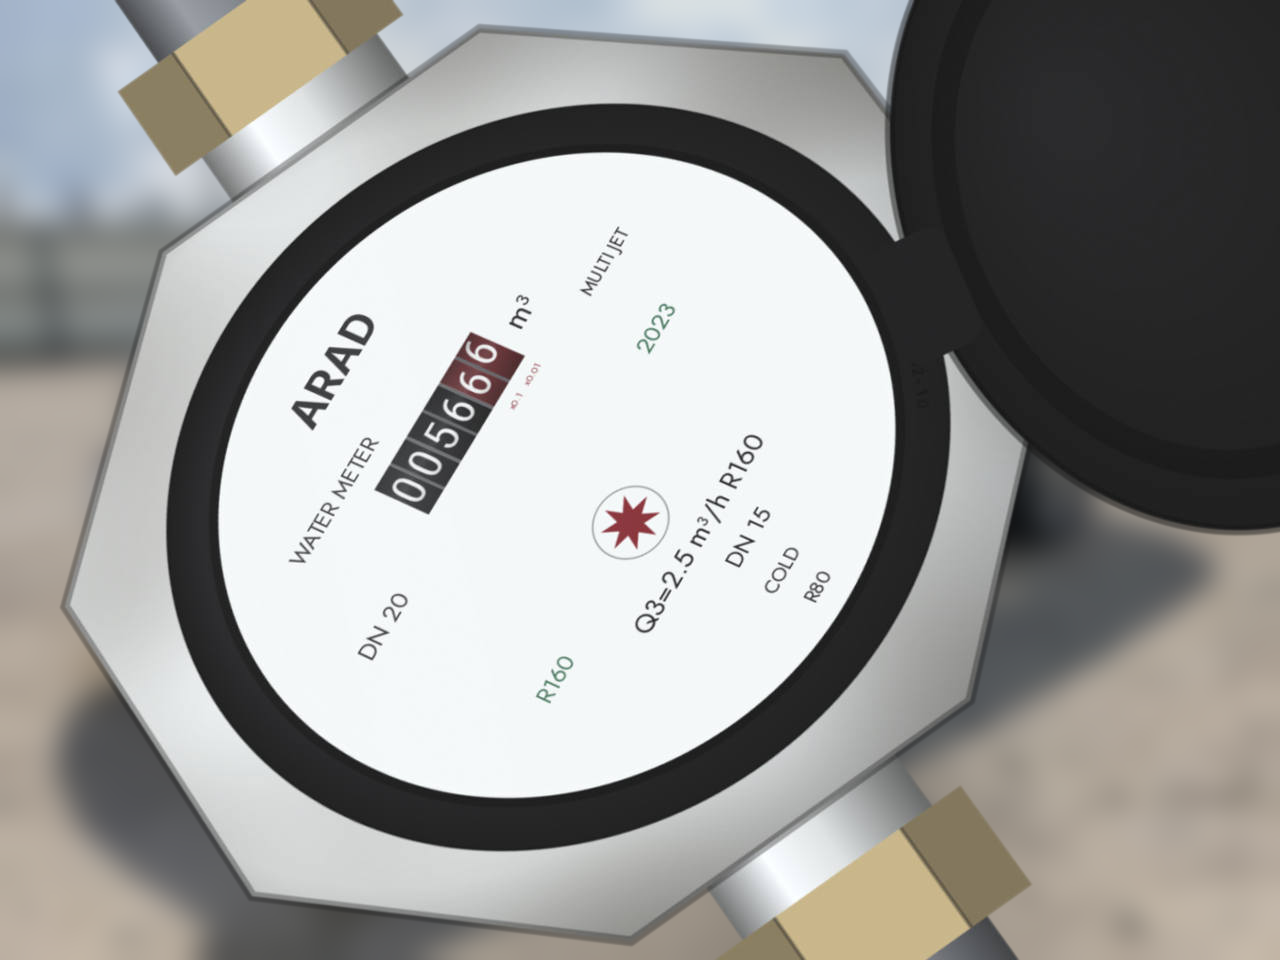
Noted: {"value": 56.66, "unit": "m³"}
